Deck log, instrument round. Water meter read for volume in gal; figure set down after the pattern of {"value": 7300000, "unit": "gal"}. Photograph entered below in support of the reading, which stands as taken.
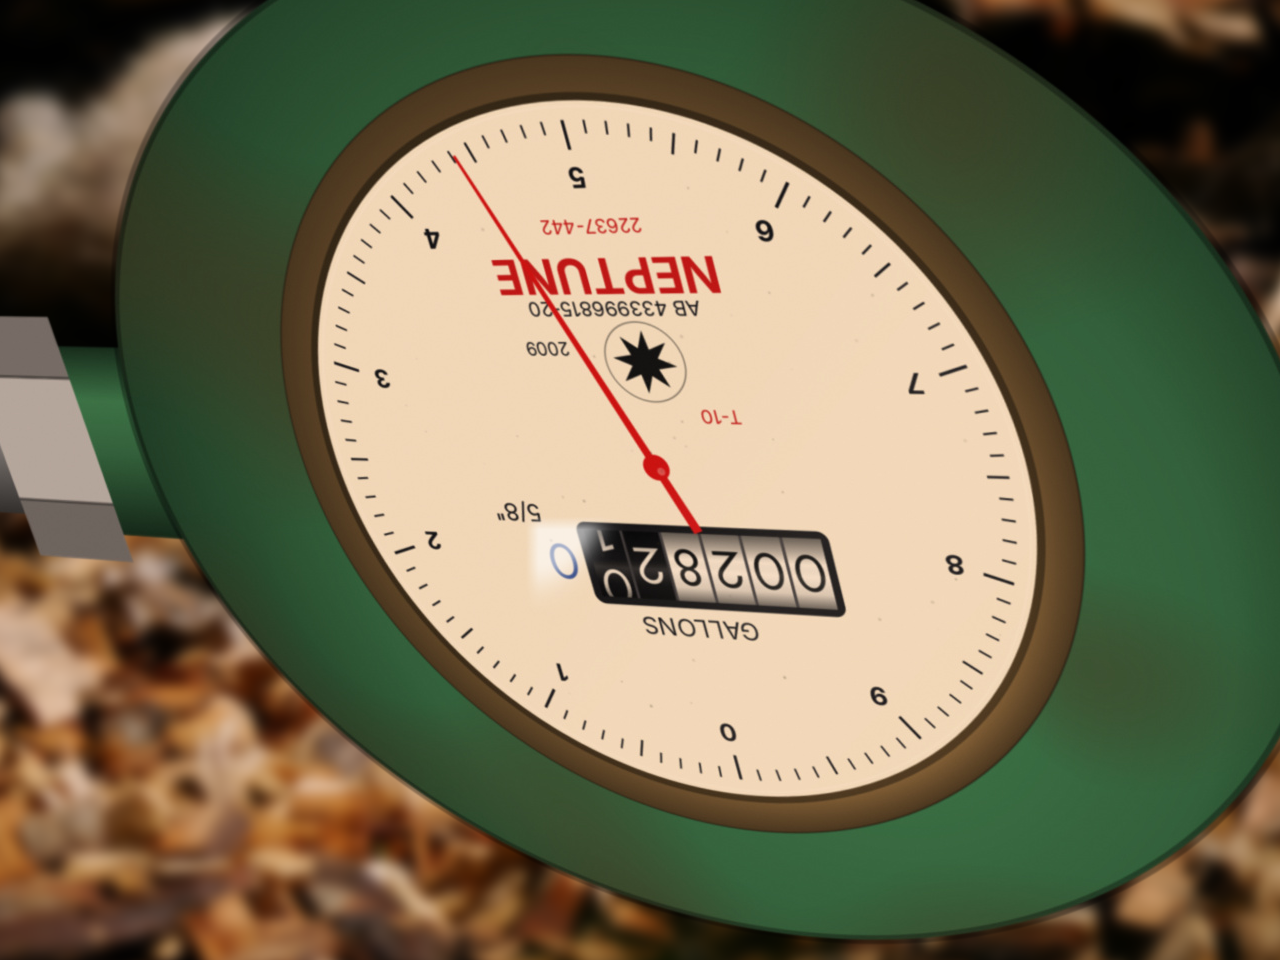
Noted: {"value": 28204.4, "unit": "gal"}
